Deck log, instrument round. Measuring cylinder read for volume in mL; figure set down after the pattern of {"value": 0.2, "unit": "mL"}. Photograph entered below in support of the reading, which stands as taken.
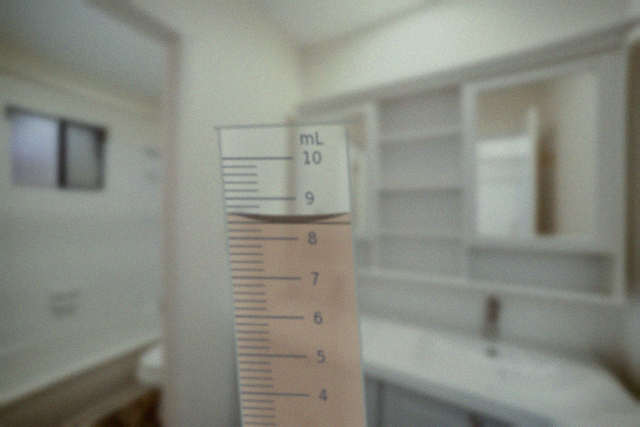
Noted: {"value": 8.4, "unit": "mL"}
